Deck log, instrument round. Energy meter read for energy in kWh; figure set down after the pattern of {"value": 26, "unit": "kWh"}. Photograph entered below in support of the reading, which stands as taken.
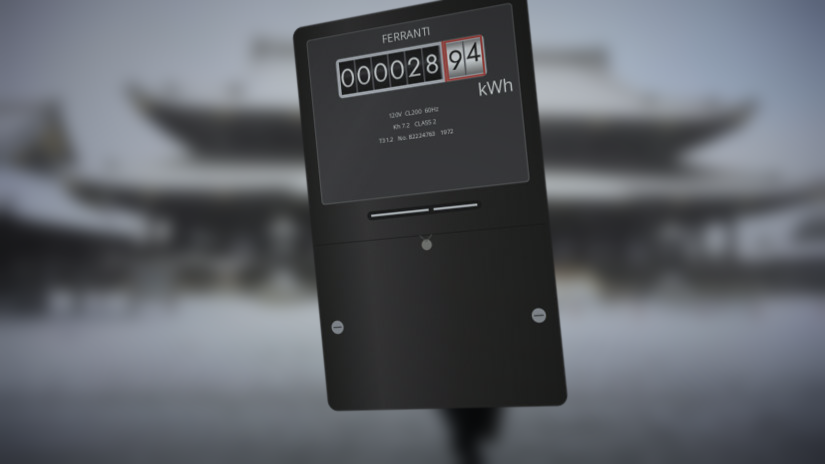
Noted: {"value": 28.94, "unit": "kWh"}
